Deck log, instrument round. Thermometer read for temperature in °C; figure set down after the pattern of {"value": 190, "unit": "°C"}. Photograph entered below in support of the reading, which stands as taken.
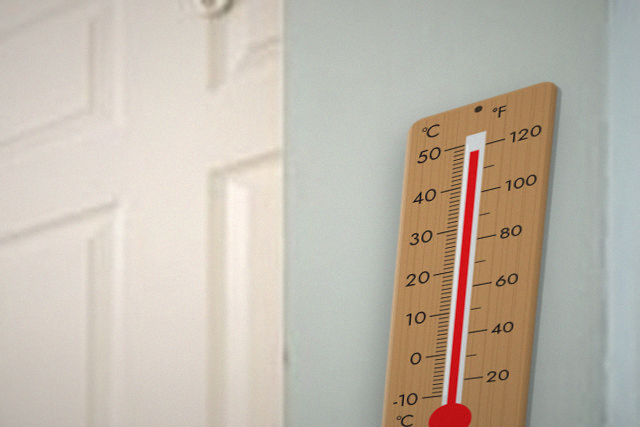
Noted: {"value": 48, "unit": "°C"}
